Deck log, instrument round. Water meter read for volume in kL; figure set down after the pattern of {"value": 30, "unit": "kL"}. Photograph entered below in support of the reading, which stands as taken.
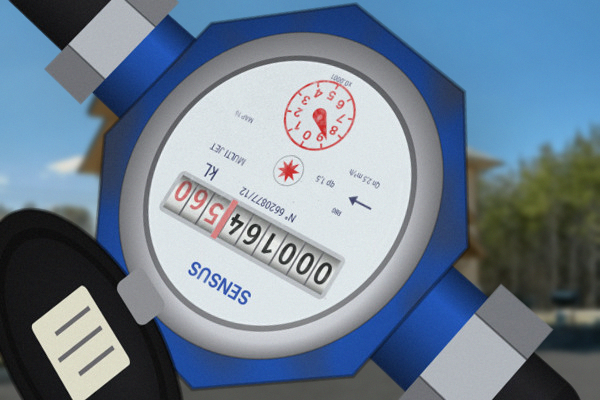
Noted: {"value": 164.5598, "unit": "kL"}
